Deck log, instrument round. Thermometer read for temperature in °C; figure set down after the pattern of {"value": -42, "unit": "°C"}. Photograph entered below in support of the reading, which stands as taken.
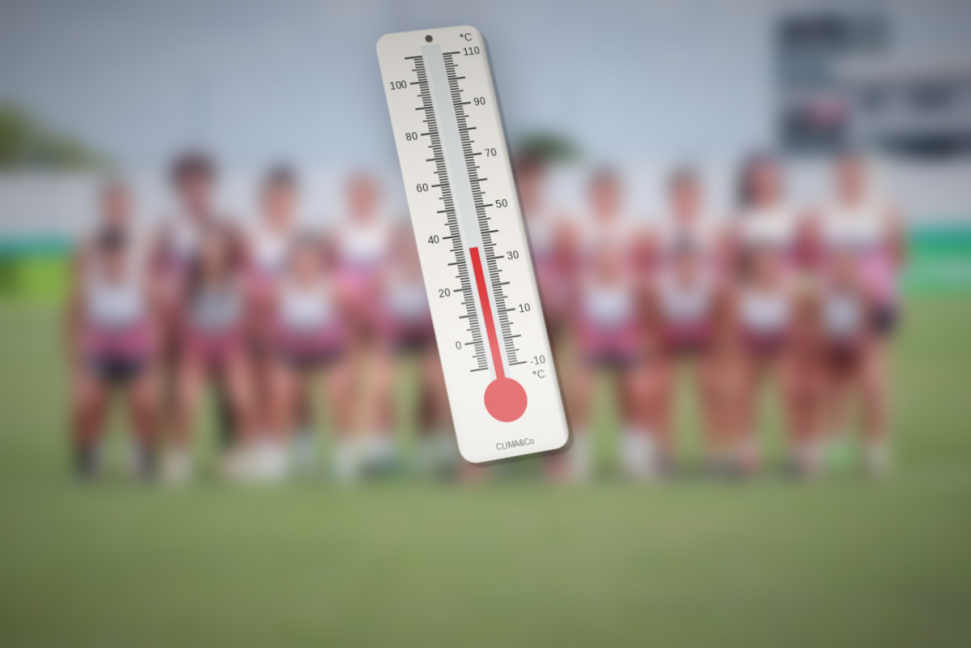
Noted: {"value": 35, "unit": "°C"}
